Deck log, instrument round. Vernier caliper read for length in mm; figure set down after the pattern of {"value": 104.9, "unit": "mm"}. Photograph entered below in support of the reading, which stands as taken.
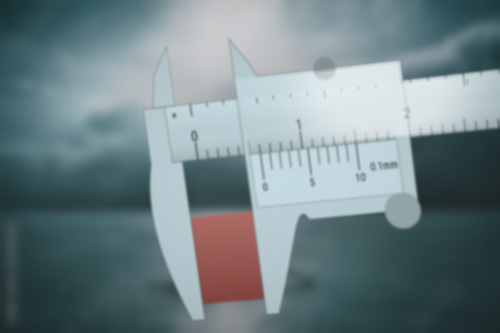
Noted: {"value": 6.0, "unit": "mm"}
